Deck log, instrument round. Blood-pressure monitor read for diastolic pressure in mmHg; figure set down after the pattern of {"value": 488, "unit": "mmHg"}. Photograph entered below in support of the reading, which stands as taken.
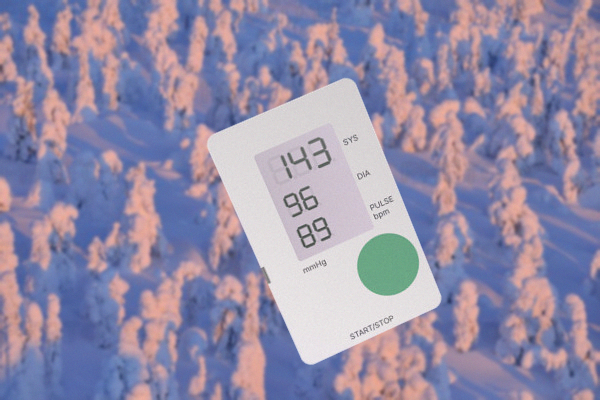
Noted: {"value": 96, "unit": "mmHg"}
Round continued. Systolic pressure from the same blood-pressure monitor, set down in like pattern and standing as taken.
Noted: {"value": 143, "unit": "mmHg"}
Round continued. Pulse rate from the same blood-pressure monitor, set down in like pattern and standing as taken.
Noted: {"value": 89, "unit": "bpm"}
